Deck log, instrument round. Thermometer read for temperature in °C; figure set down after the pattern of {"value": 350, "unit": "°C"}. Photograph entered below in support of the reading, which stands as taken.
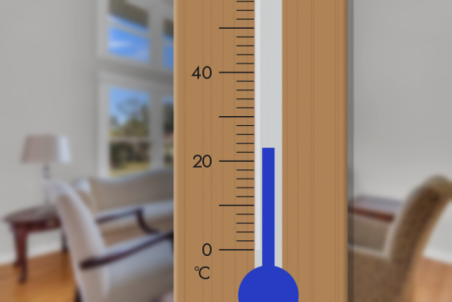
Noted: {"value": 23, "unit": "°C"}
